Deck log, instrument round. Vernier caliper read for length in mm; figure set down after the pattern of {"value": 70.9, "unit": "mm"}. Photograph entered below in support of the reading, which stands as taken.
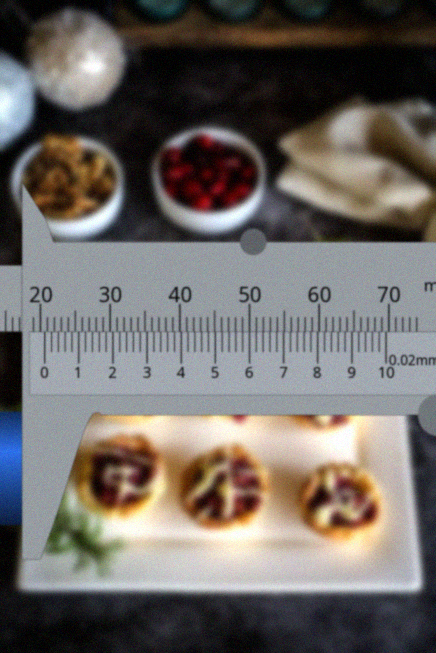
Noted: {"value": 20.6, "unit": "mm"}
